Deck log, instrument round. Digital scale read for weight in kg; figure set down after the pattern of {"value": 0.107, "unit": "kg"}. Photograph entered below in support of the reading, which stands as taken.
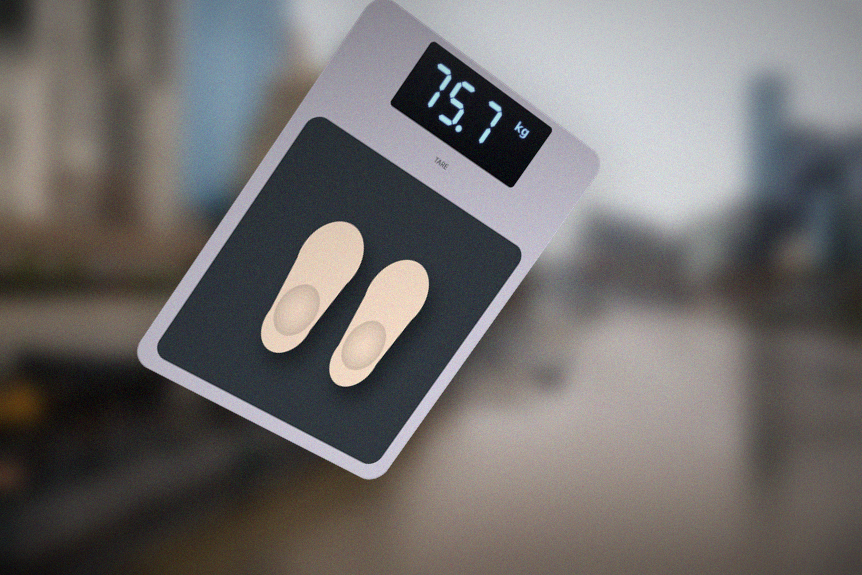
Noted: {"value": 75.7, "unit": "kg"}
